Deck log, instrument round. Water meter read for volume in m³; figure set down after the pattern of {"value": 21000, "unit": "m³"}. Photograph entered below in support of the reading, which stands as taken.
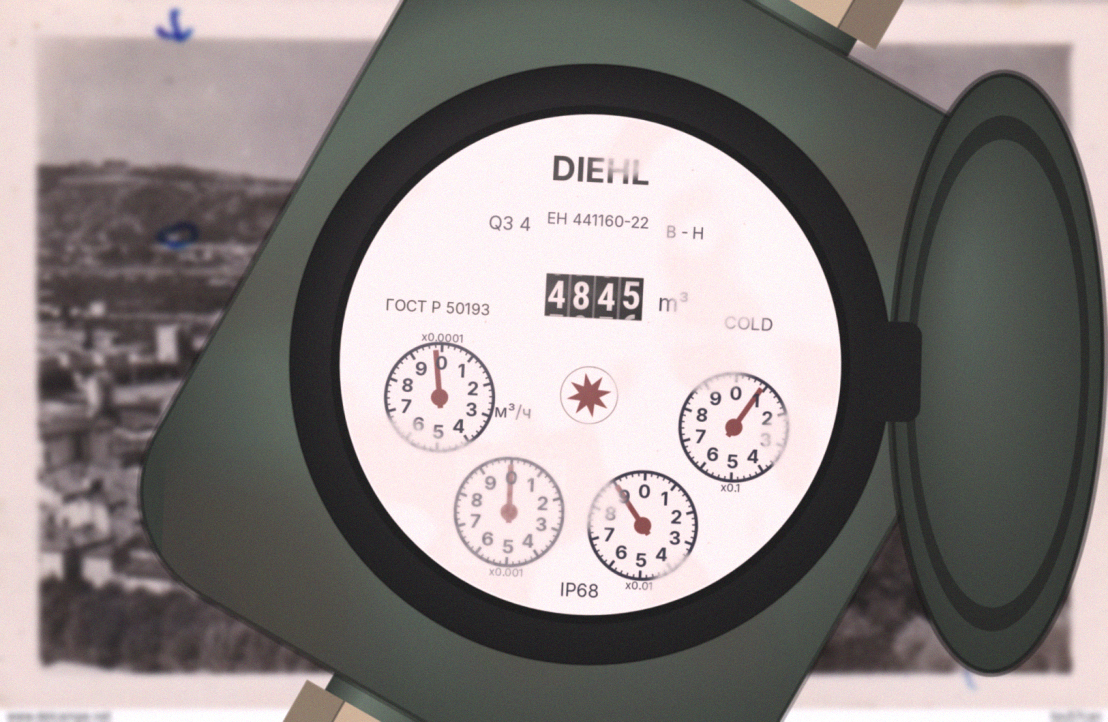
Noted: {"value": 4845.0899, "unit": "m³"}
